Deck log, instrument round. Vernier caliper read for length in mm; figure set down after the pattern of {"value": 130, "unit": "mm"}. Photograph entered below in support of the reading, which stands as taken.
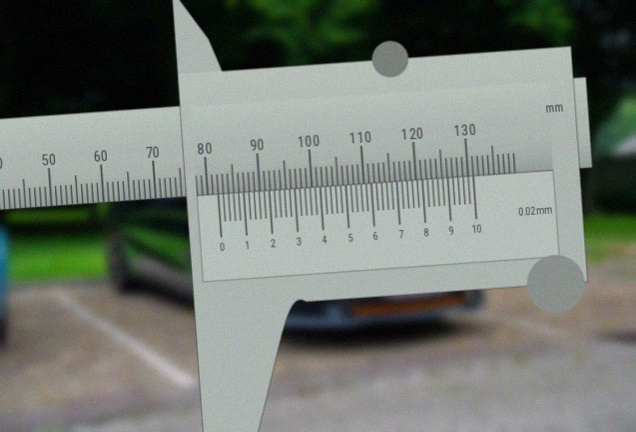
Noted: {"value": 82.0, "unit": "mm"}
